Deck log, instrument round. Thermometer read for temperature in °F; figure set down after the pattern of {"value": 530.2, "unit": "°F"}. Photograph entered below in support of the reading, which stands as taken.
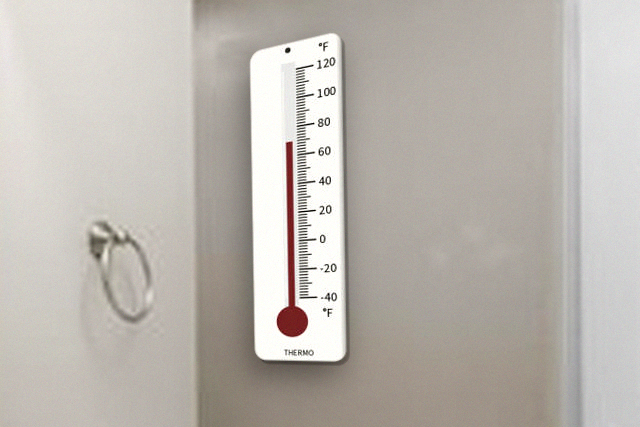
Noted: {"value": 70, "unit": "°F"}
